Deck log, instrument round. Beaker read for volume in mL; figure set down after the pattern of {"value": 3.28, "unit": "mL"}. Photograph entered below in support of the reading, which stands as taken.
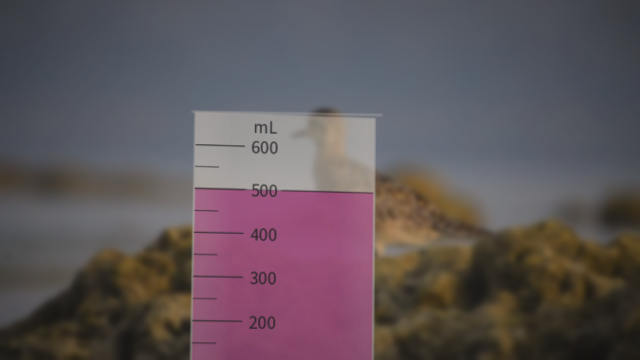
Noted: {"value": 500, "unit": "mL"}
